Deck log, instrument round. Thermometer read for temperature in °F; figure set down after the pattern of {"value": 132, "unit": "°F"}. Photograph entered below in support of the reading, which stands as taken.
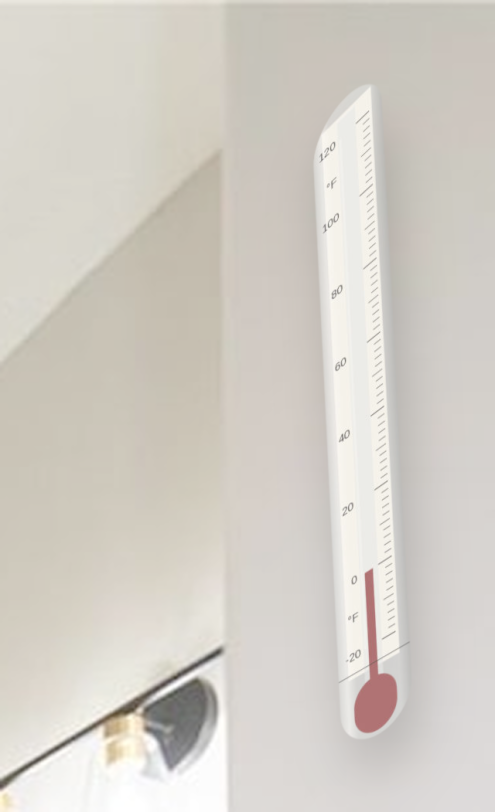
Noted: {"value": 0, "unit": "°F"}
